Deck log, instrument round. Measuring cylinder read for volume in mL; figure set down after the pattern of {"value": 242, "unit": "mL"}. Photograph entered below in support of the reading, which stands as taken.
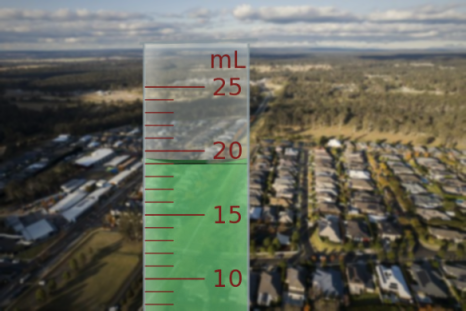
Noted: {"value": 19, "unit": "mL"}
